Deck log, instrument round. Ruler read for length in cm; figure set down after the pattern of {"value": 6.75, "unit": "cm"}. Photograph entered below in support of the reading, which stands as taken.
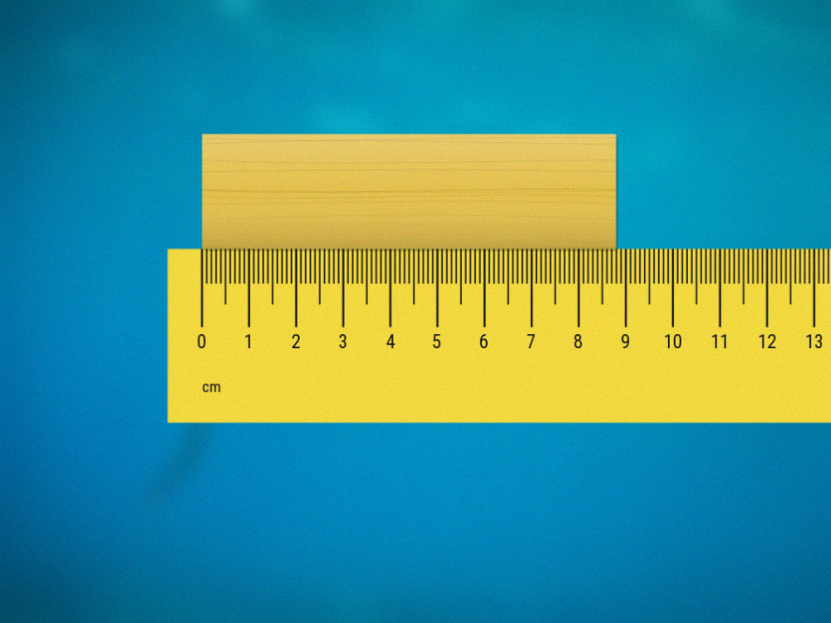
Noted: {"value": 8.8, "unit": "cm"}
